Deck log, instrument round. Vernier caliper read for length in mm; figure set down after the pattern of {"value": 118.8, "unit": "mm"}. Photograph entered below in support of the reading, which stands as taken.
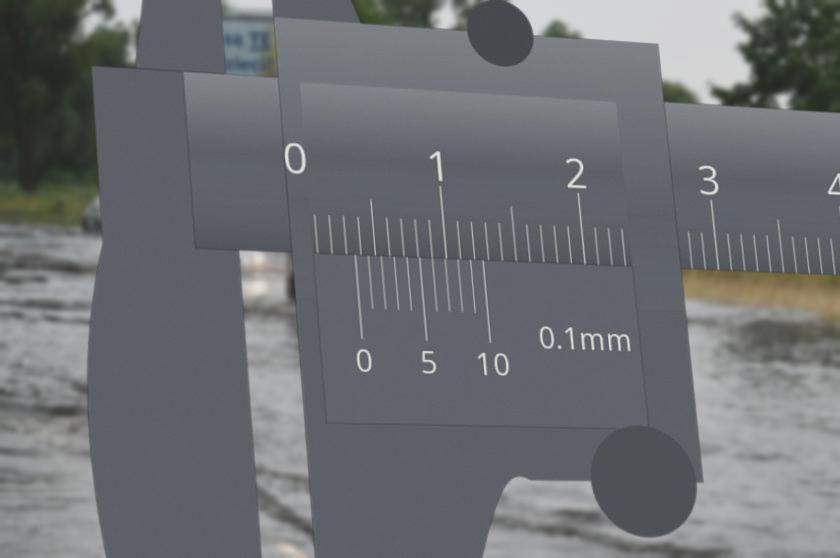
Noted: {"value": 3.6, "unit": "mm"}
